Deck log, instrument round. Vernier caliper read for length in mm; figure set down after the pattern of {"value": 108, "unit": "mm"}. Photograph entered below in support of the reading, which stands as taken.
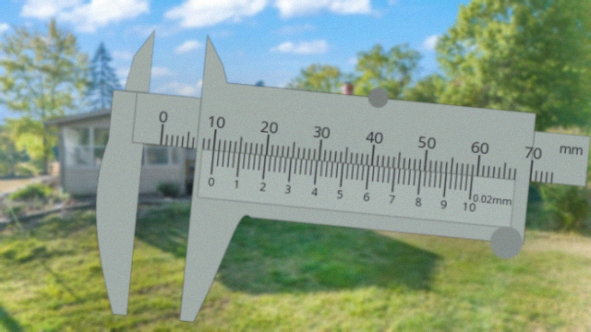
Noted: {"value": 10.0, "unit": "mm"}
